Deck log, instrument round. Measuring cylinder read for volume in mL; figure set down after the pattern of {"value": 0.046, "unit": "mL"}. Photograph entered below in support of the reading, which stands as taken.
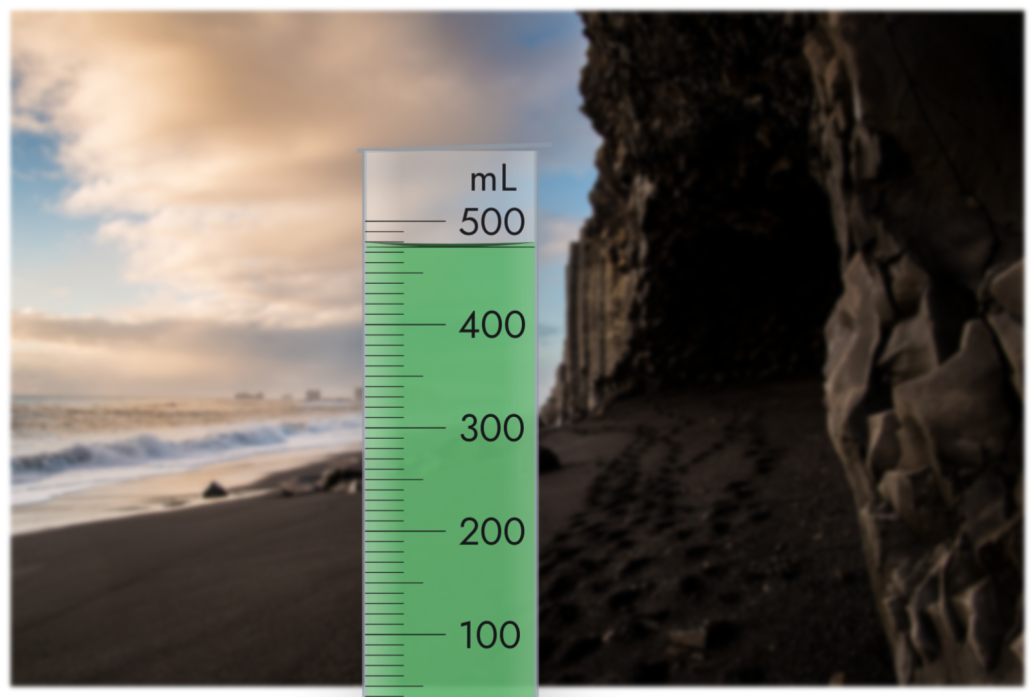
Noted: {"value": 475, "unit": "mL"}
